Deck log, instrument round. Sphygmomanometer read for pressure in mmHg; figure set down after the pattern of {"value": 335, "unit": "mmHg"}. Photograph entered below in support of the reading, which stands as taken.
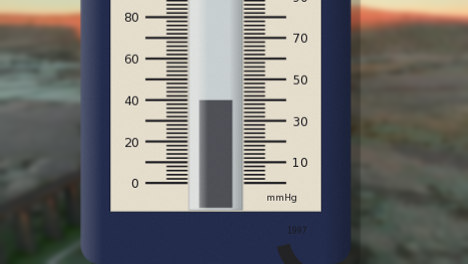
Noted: {"value": 40, "unit": "mmHg"}
